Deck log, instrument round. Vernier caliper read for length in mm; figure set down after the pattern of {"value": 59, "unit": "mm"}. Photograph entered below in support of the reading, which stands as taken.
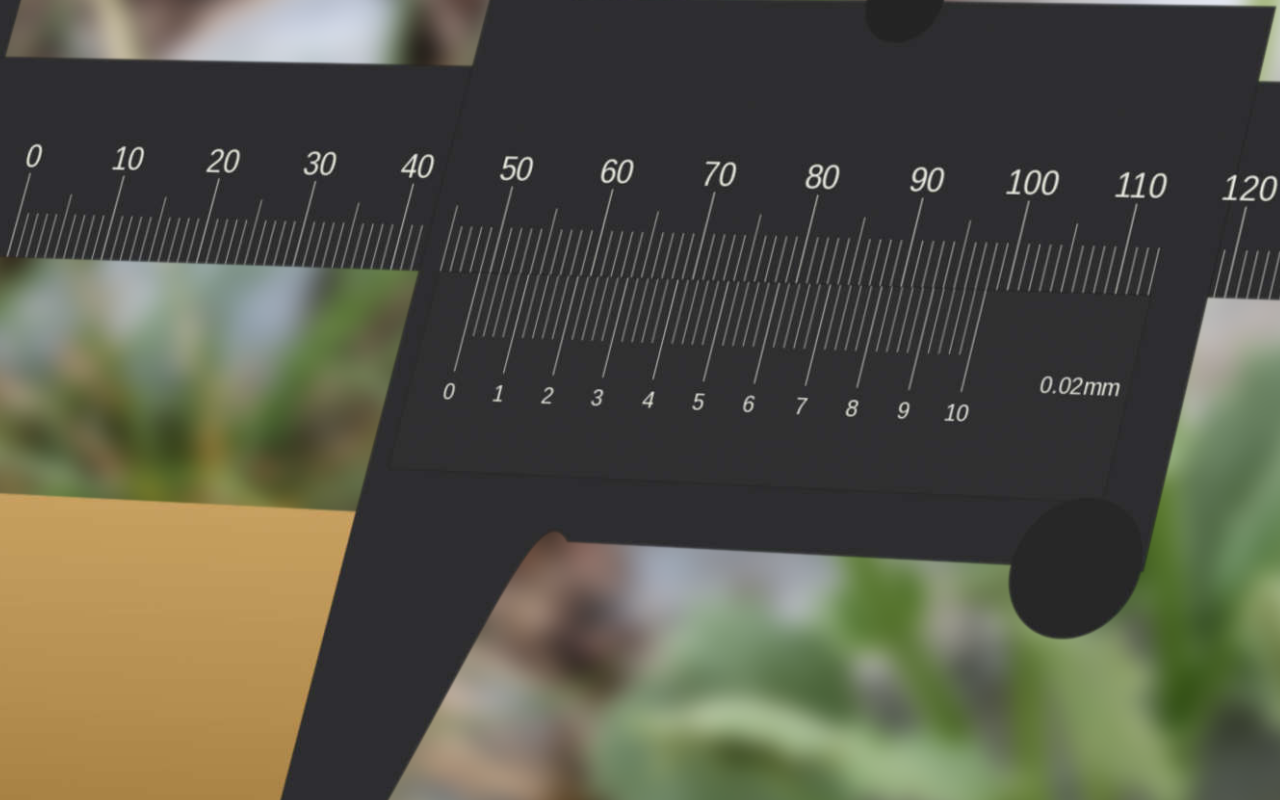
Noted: {"value": 49.0, "unit": "mm"}
